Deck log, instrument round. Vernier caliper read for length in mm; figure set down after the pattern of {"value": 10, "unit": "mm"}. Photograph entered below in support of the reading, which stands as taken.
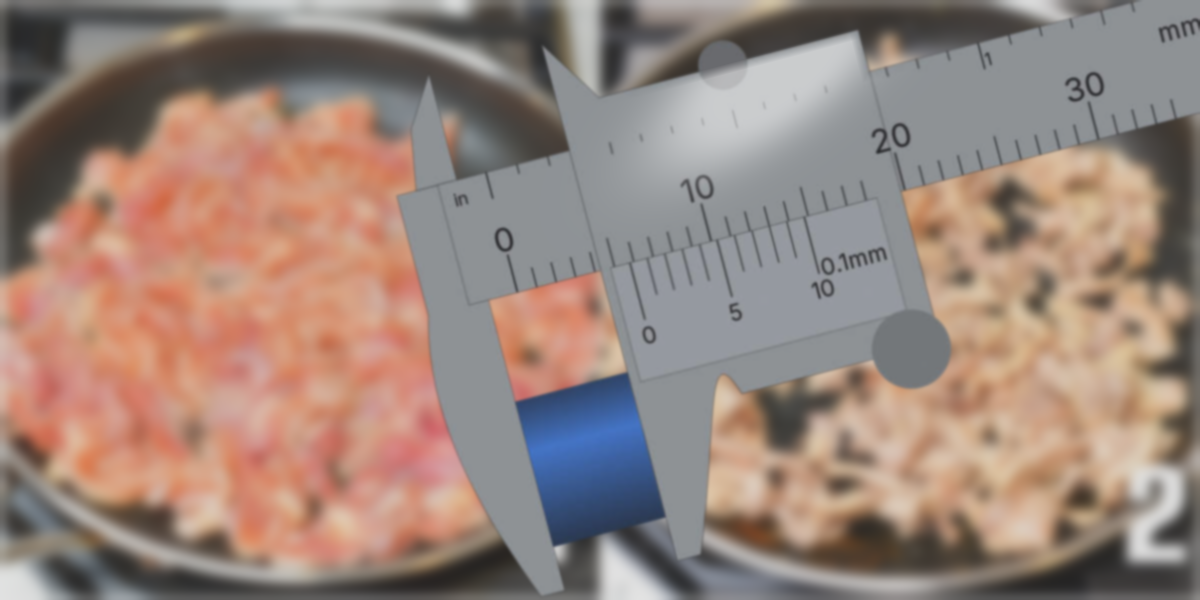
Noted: {"value": 5.8, "unit": "mm"}
